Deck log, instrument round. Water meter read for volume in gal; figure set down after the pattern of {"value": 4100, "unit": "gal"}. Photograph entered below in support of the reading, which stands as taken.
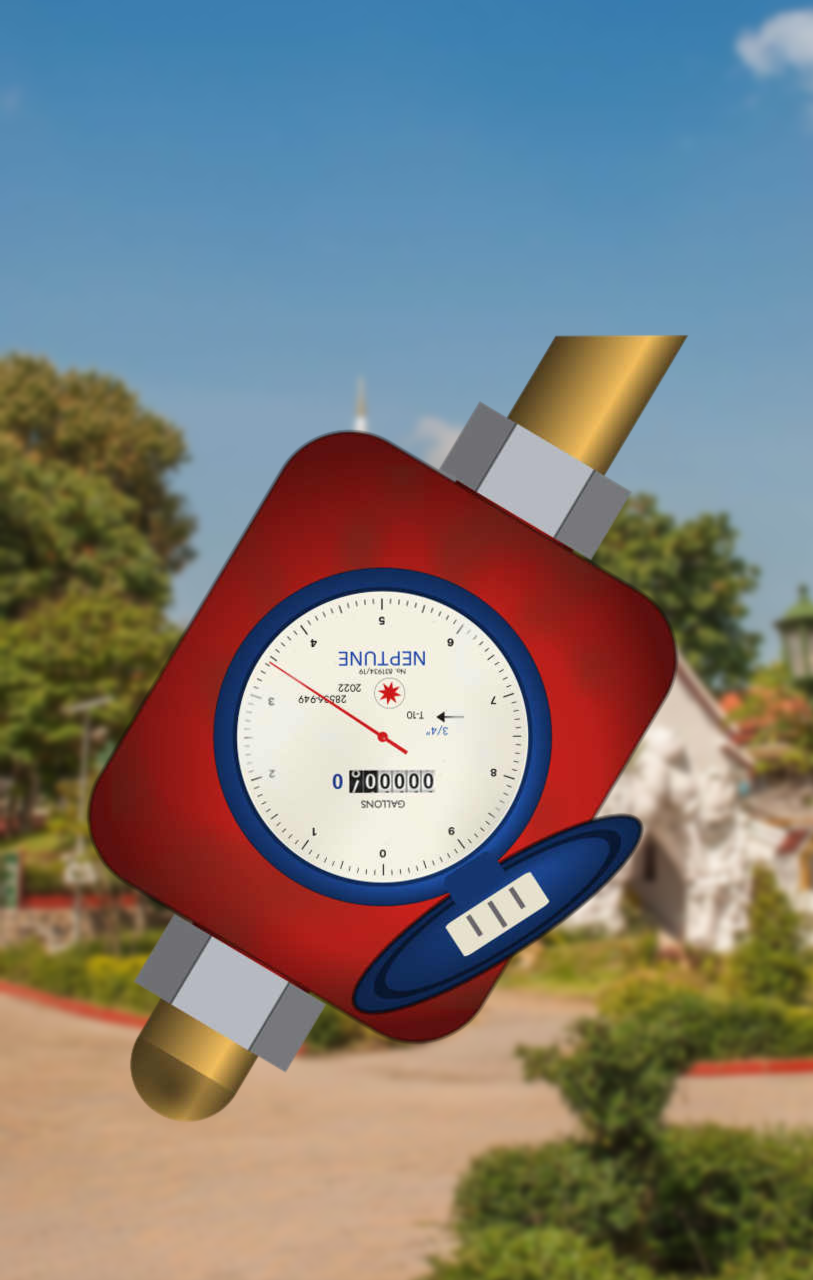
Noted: {"value": 73.4, "unit": "gal"}
